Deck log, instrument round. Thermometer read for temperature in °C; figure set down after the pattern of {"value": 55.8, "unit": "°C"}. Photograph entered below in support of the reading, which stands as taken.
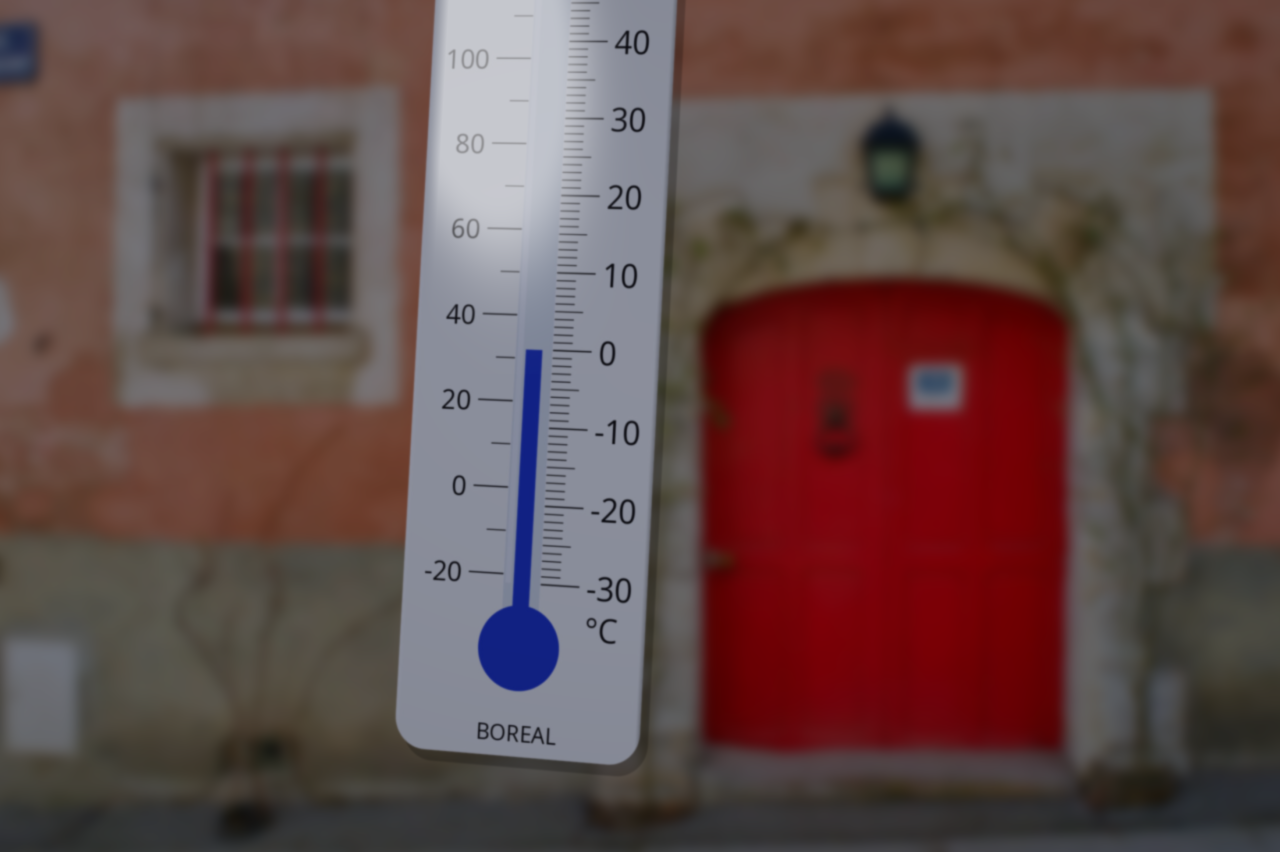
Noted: {"value": 0, "unit": "°C"}
